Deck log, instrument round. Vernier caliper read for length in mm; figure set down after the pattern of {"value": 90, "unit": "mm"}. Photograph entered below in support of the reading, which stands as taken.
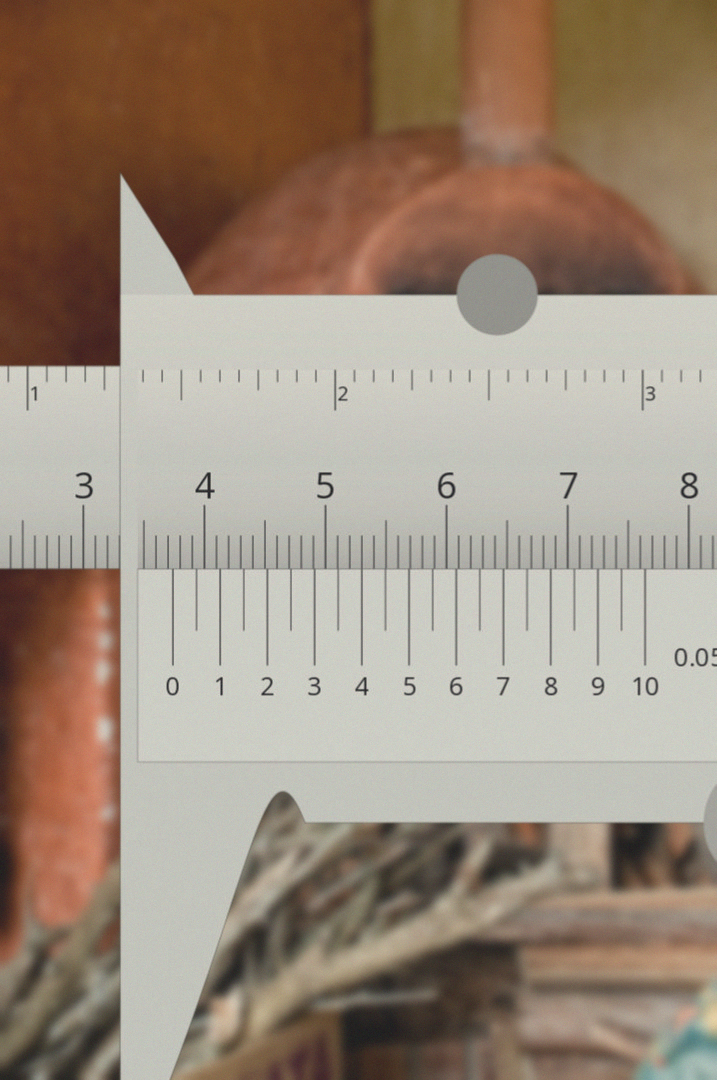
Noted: {"value": 37.4, "unit": "mm"}
